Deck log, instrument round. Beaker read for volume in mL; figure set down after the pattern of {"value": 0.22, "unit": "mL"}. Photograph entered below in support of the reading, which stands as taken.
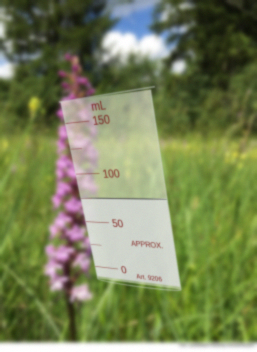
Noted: {"value": 75, "unit": "mL"}
